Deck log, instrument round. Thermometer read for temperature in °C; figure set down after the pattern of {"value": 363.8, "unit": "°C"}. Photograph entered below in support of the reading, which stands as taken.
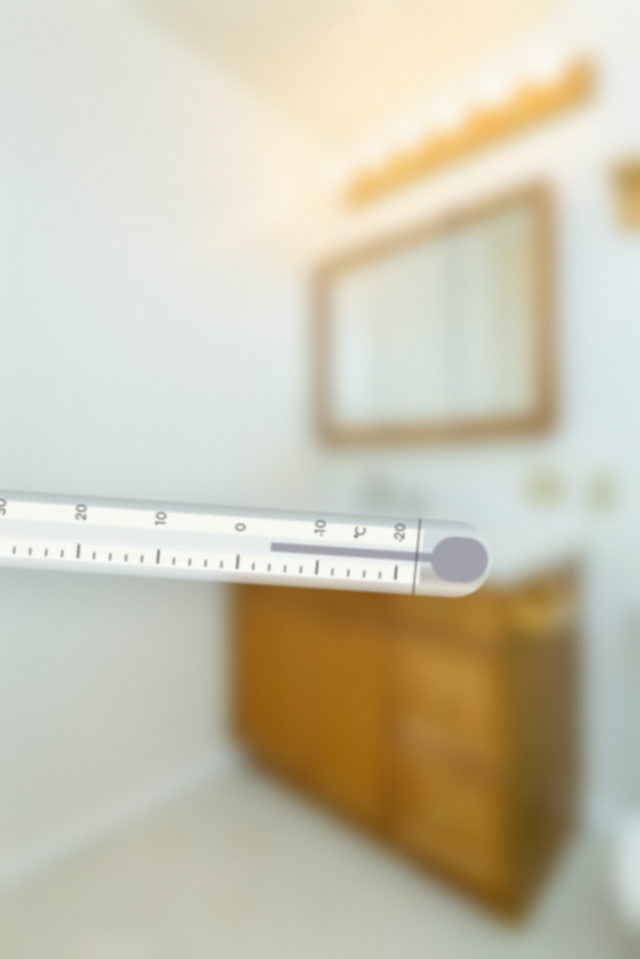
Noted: {"value": -4, "unit": "°C"}
